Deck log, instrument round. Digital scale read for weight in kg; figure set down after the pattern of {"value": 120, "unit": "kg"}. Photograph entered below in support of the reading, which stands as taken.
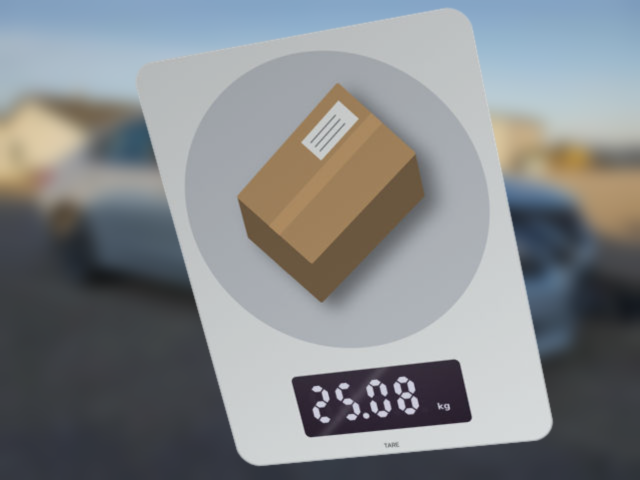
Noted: {"value": 25.08, "unit": "kg"}
